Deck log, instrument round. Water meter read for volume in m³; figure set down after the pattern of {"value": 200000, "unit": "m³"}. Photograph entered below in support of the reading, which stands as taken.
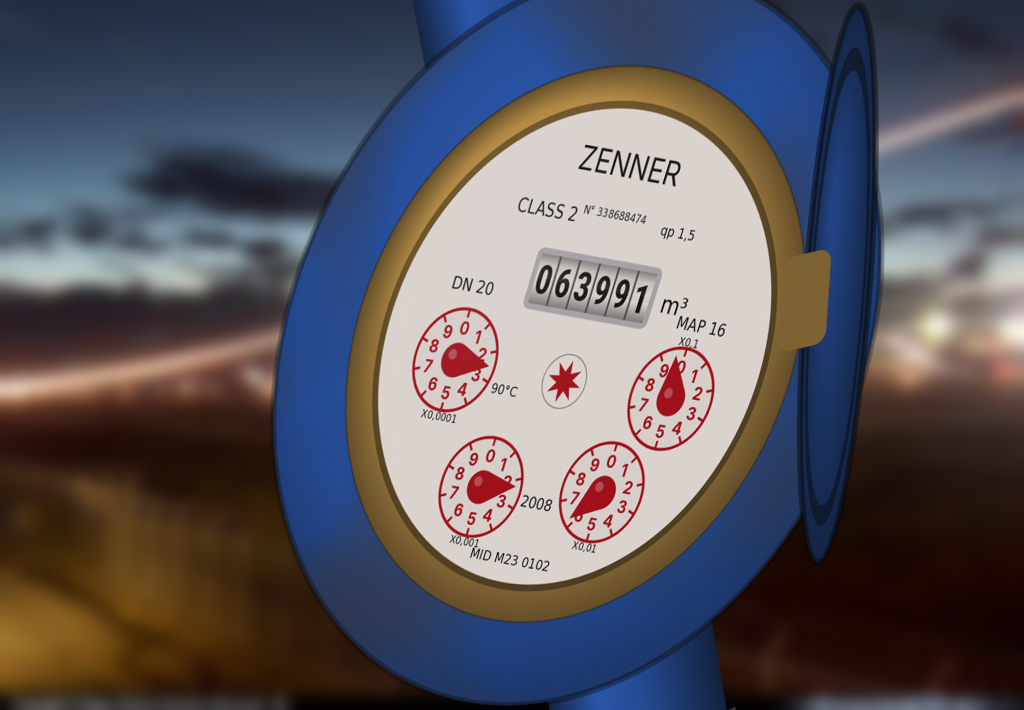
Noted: {"value": 63990.9622, "unit": "m³"}
